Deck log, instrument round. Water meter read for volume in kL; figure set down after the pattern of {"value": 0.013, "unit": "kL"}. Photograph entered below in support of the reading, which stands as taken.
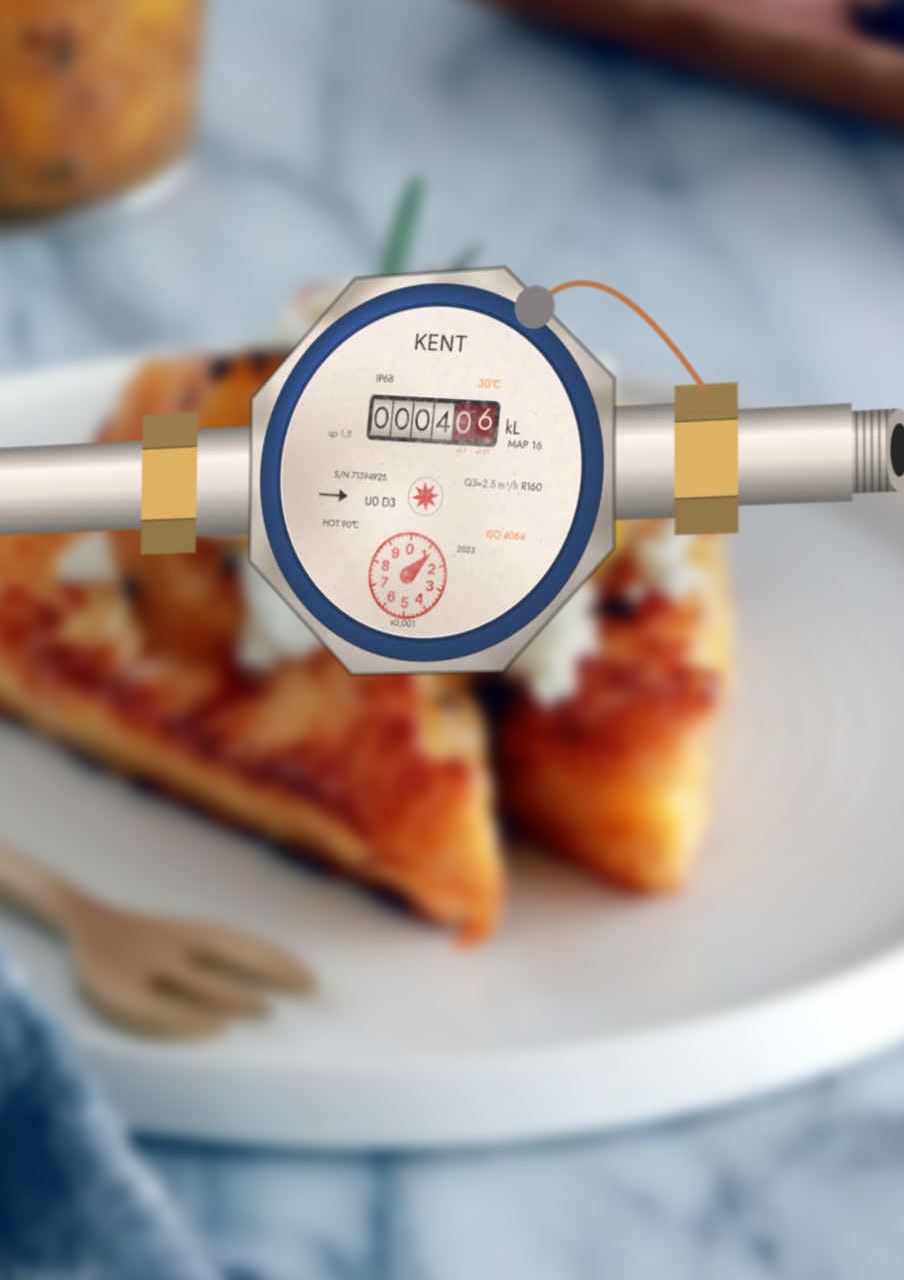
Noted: {"value": 4.061, "unit": "kL"}
